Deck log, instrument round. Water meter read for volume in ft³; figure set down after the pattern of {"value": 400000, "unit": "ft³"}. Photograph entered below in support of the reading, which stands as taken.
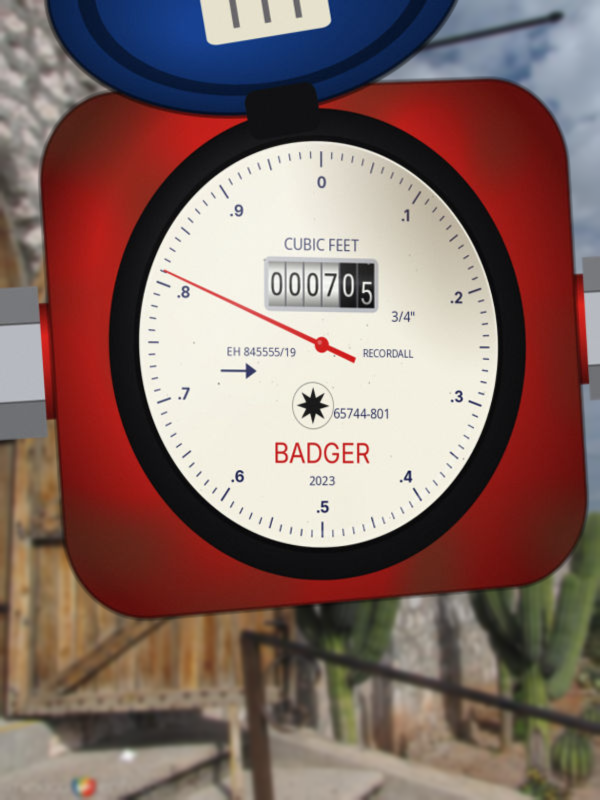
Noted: {"value": 704.81, "unit": "ft³"}
